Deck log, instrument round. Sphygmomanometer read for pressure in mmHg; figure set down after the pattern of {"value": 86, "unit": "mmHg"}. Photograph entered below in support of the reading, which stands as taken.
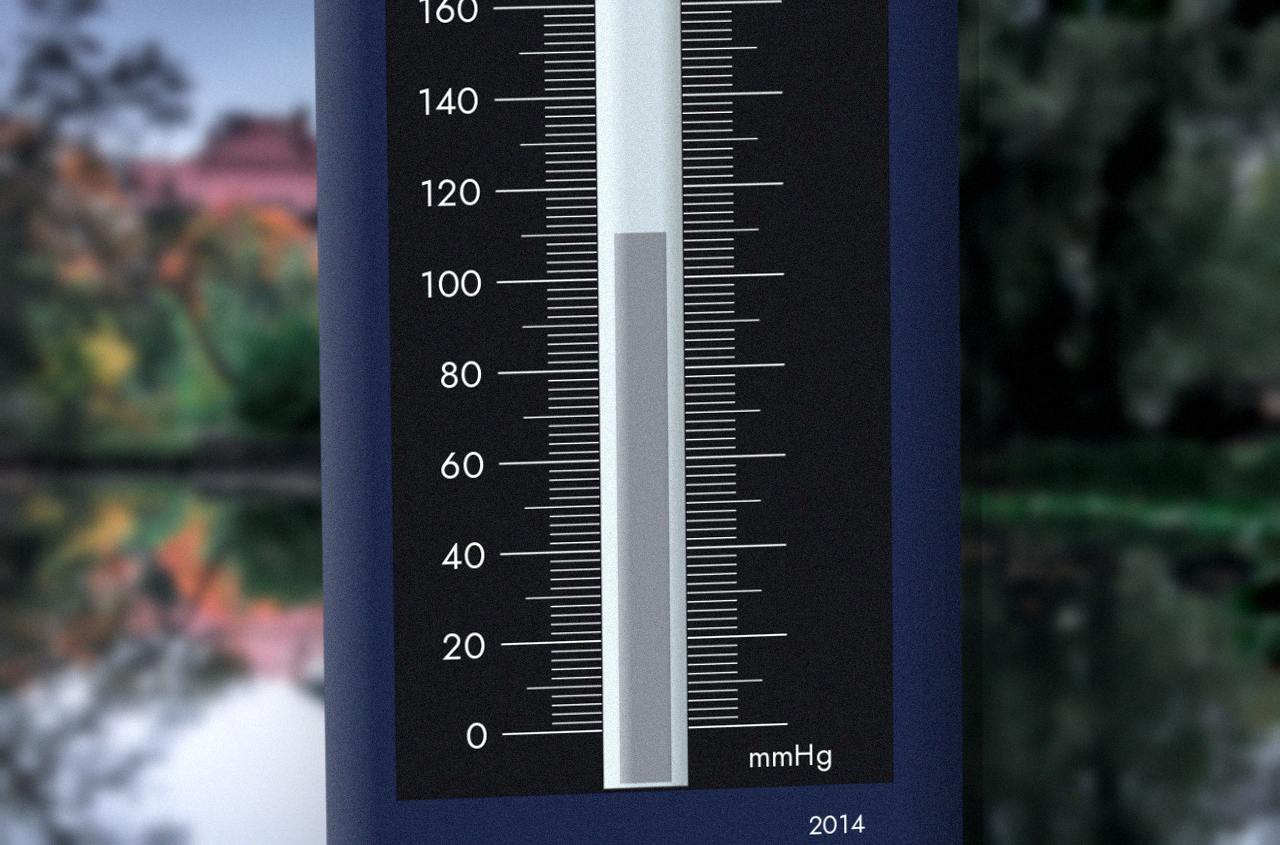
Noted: {"value": 110, "unit": "mmHg"}
